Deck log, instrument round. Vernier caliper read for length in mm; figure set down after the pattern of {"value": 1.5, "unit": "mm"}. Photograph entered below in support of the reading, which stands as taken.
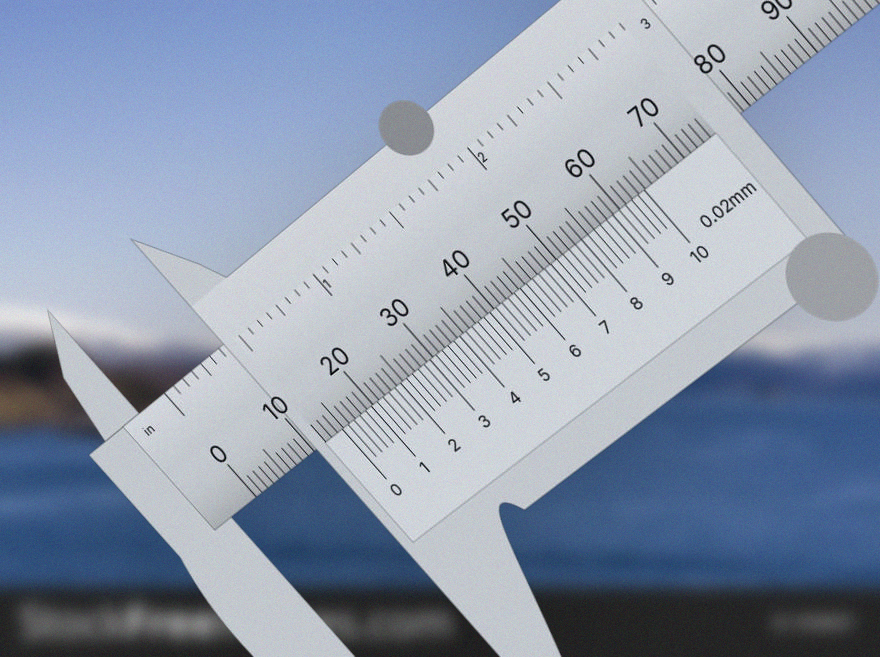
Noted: {"value": 14.8, "unit": "mm"}
